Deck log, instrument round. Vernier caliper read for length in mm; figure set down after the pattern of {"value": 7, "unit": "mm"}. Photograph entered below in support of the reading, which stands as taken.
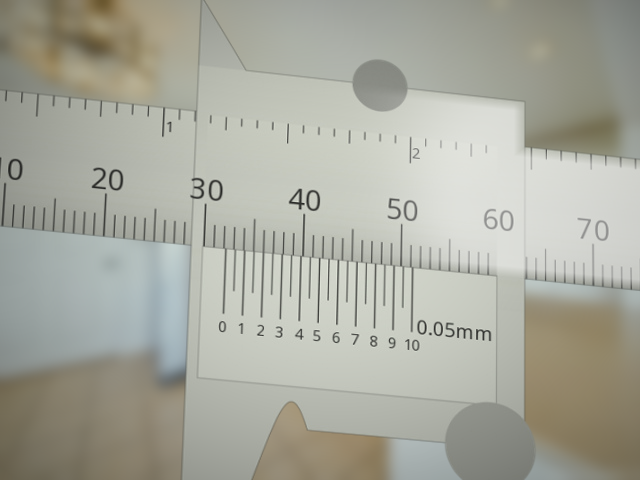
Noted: {"value": 32.2, "unit": "mm"}
